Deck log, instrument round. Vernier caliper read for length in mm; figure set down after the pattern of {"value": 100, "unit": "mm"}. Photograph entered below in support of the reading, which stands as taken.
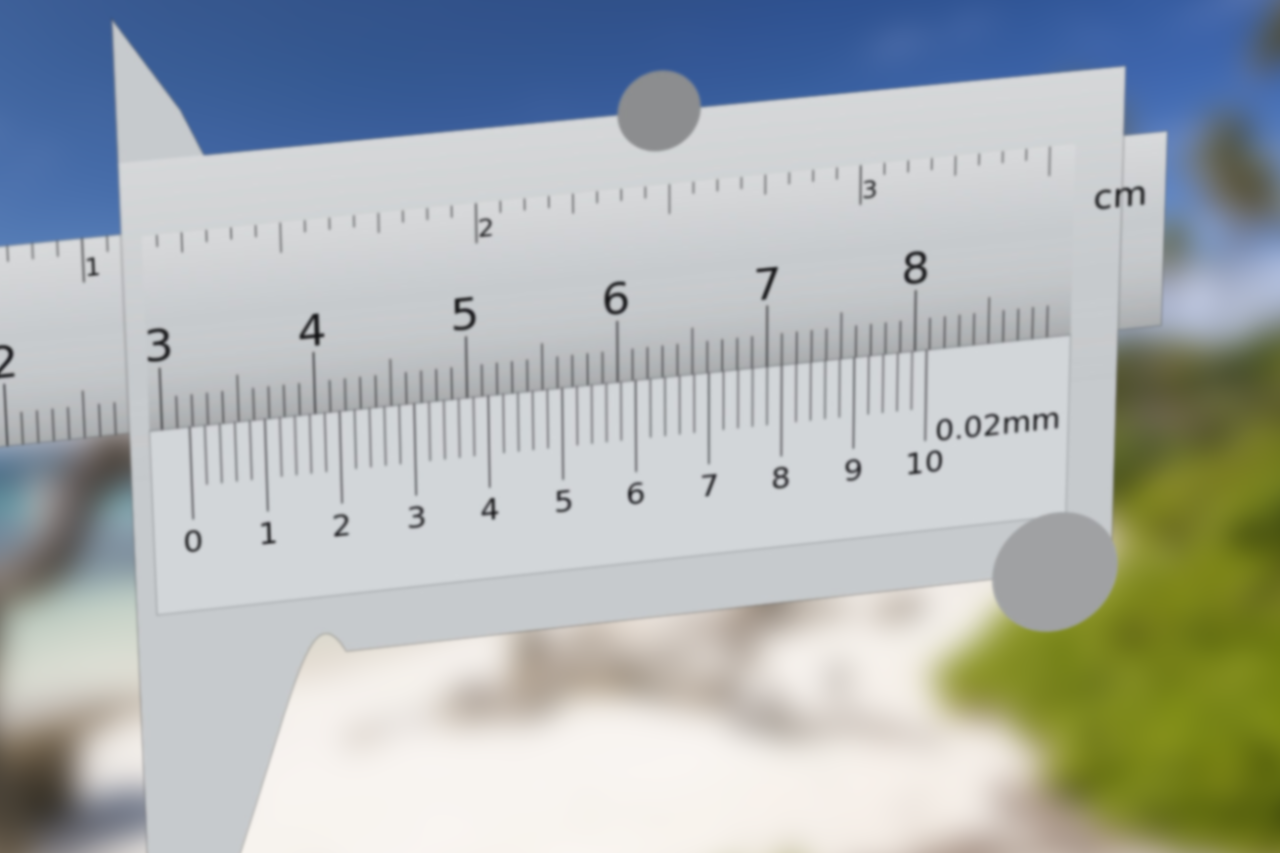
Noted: {"value": 31.8, "unit": "mm"}
